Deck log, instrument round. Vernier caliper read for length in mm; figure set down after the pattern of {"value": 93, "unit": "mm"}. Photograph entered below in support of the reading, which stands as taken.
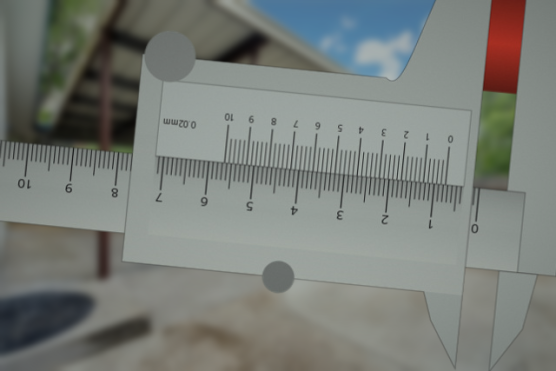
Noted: {"value": 7.5, "unit": "mm"}
